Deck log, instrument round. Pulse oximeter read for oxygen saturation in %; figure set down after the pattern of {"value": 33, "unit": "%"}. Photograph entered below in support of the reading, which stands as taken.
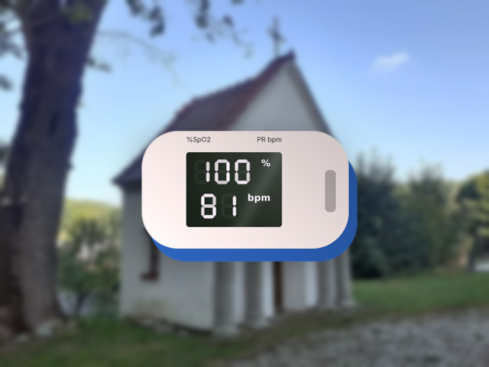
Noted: {"value": 100, "unit": "%"}
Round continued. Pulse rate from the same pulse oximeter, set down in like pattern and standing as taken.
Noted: {"value": 81, "unit": "bpm"}
